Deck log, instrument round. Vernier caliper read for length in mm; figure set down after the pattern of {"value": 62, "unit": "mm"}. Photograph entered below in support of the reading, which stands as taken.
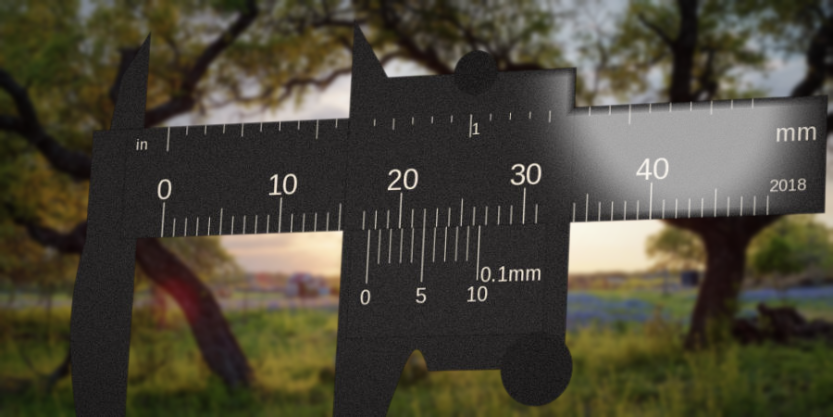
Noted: {"value": 17.5, "unit": "mm"}
